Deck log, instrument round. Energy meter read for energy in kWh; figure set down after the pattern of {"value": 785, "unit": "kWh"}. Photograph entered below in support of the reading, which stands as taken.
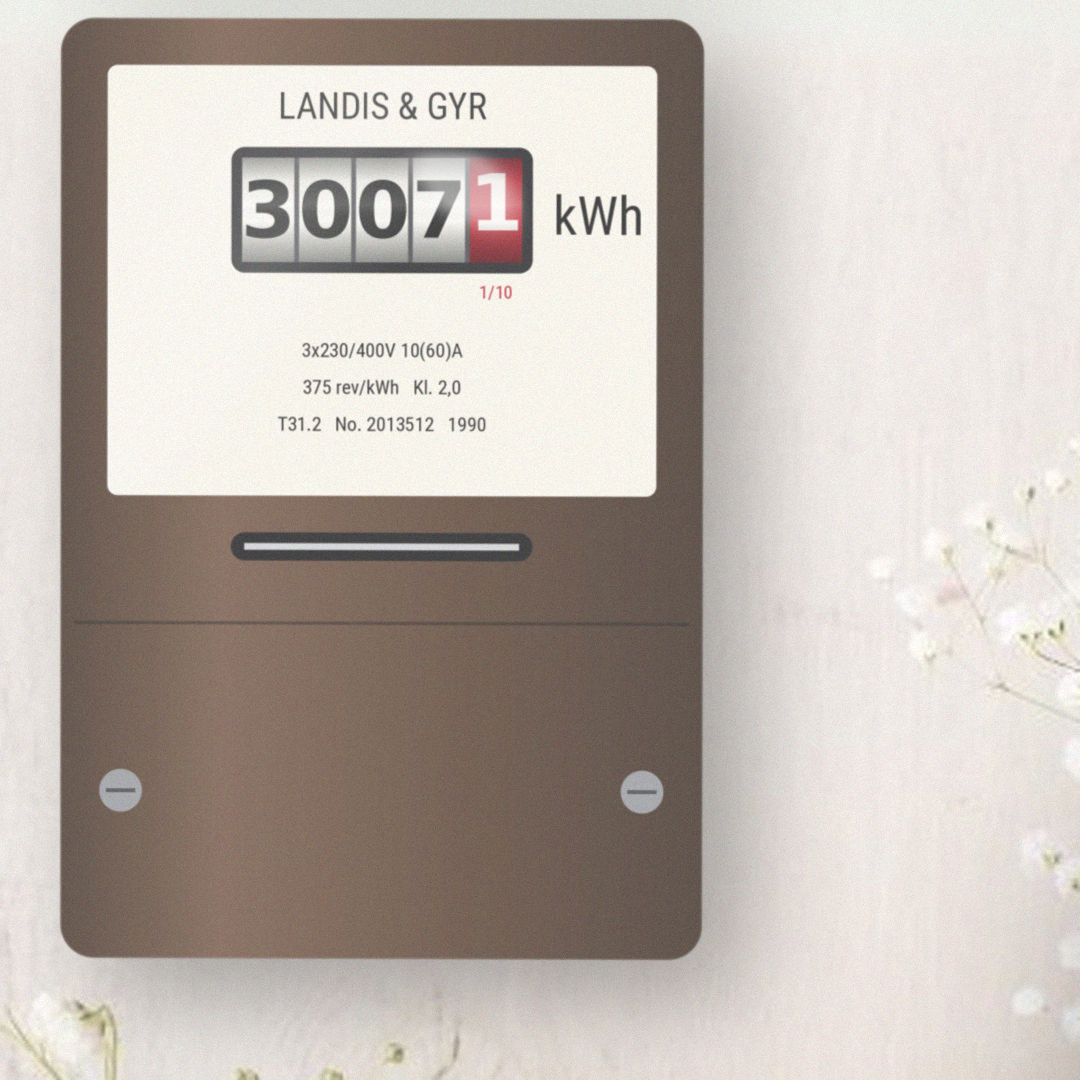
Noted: {"value": 3007.1, "unit": "kWh"}
